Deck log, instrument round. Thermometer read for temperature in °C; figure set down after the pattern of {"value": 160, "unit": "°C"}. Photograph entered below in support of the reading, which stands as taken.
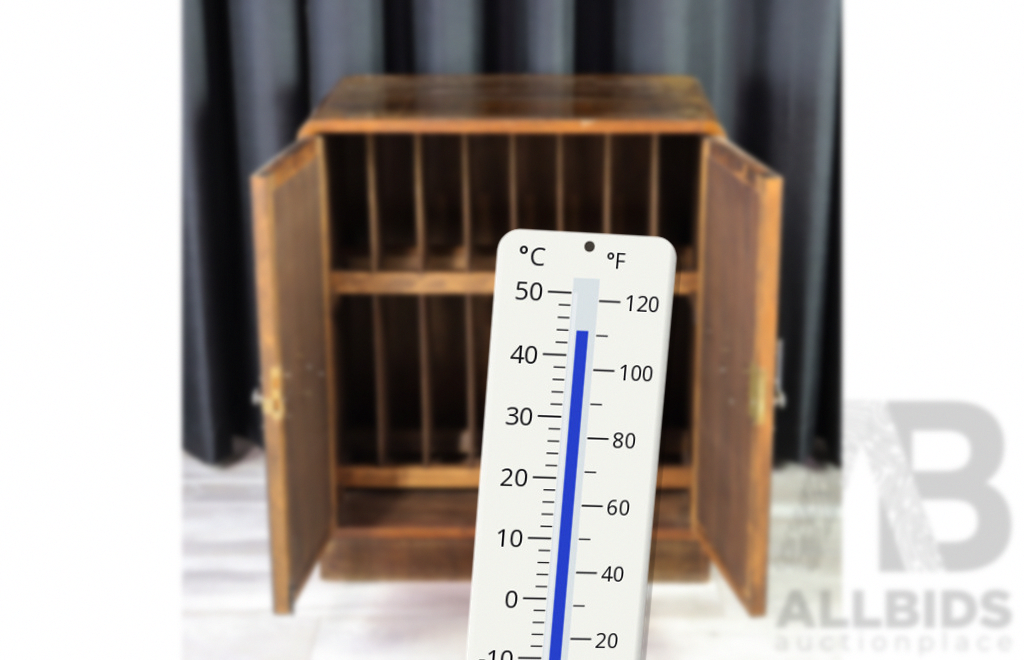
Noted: {"value": 44, "unit": "°C"}
